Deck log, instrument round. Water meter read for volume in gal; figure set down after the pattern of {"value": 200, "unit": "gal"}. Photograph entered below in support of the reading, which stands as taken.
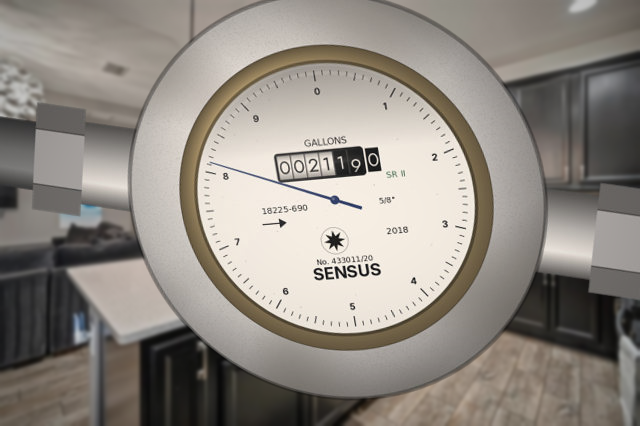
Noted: {"value": 21188.1, "unit": "gal"}
